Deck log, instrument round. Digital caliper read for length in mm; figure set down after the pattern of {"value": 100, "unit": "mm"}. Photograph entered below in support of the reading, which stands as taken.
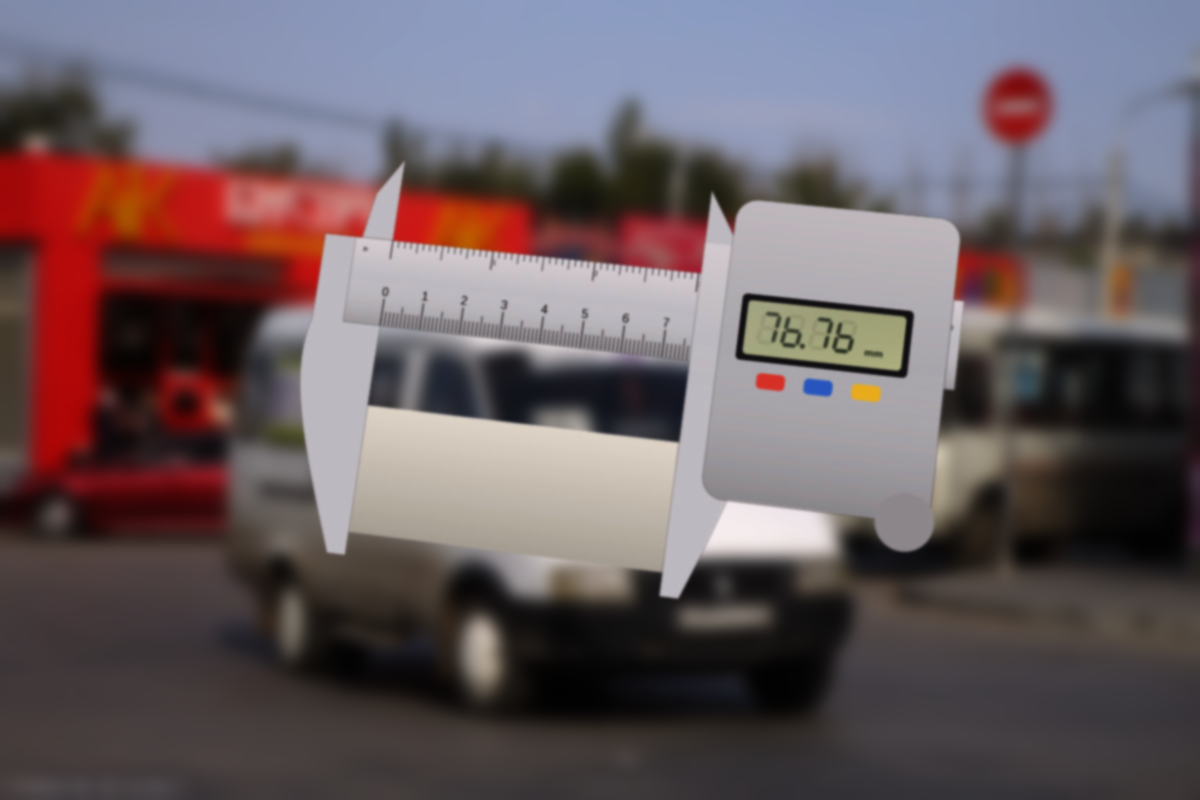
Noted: {"value": 76.76, "unit": "mm"}
